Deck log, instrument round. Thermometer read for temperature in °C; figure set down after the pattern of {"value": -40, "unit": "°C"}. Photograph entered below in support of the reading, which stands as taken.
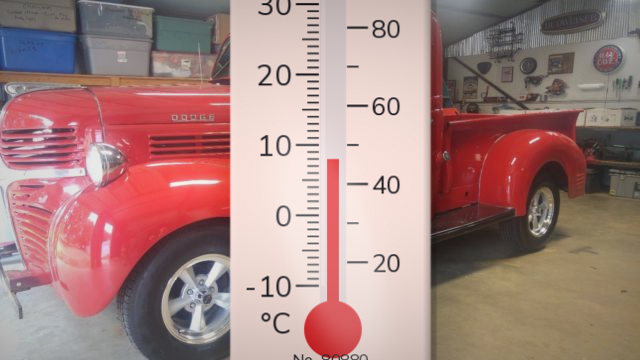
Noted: {"value": 8, "unit": "°C"}
